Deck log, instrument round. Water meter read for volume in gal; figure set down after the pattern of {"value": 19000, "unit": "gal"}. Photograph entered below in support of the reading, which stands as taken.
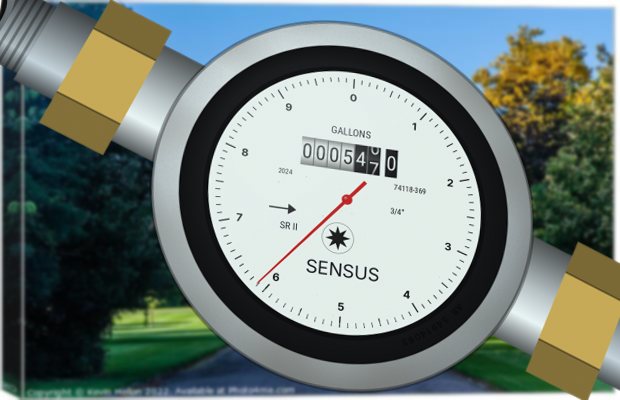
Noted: {"value": 5466.1, "unit": "gal"}
